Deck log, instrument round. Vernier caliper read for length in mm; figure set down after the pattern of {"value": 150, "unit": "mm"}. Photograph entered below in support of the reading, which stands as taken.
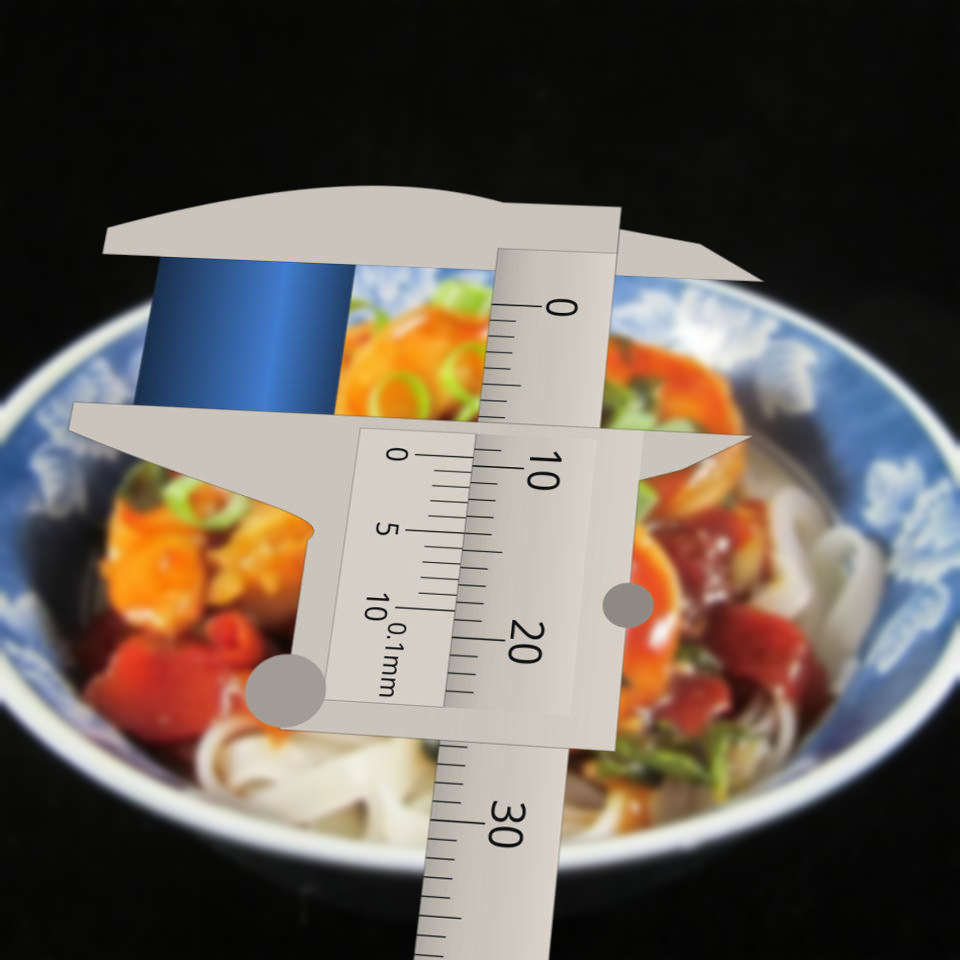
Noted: {"value": 9.5, "unit": "mm"}
